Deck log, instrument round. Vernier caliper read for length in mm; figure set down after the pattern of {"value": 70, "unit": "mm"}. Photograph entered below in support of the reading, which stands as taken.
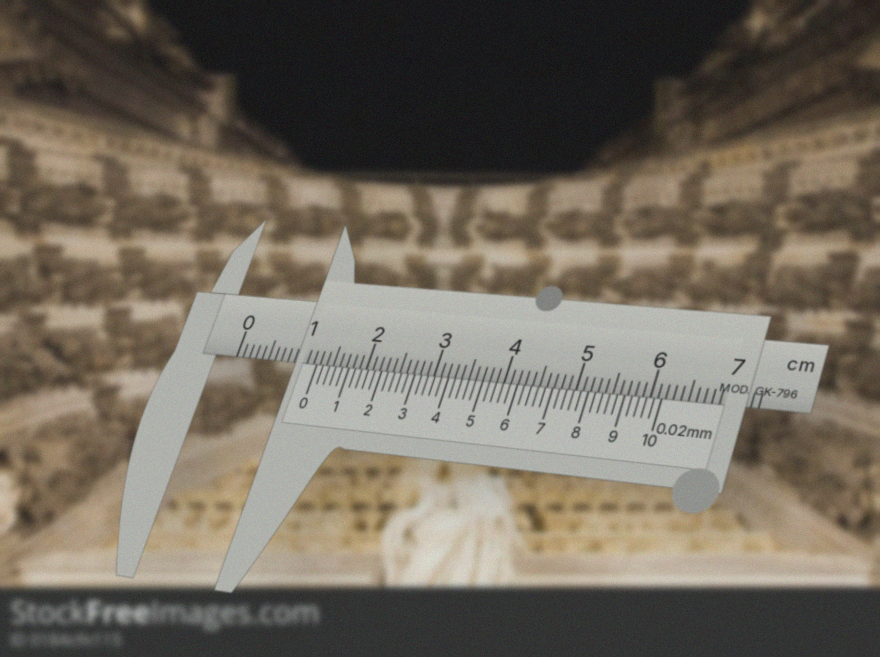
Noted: {"value": 12.5, "unit": "mm"}
